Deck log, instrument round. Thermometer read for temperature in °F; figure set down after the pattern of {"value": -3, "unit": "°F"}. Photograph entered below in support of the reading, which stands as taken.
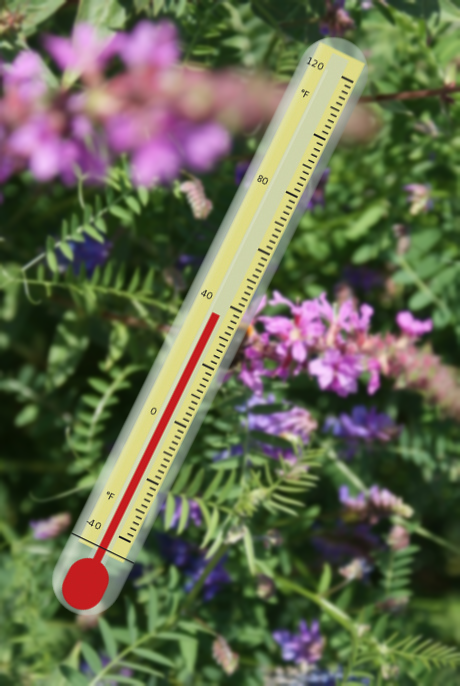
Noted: {"value": 36, "unit": "°F"}
